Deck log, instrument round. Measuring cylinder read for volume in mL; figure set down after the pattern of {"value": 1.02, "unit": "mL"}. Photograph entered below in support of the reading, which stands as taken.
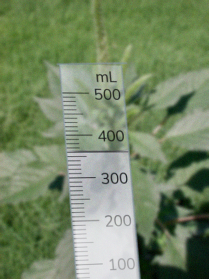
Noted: {"value": 360, "unit": "mL"}
